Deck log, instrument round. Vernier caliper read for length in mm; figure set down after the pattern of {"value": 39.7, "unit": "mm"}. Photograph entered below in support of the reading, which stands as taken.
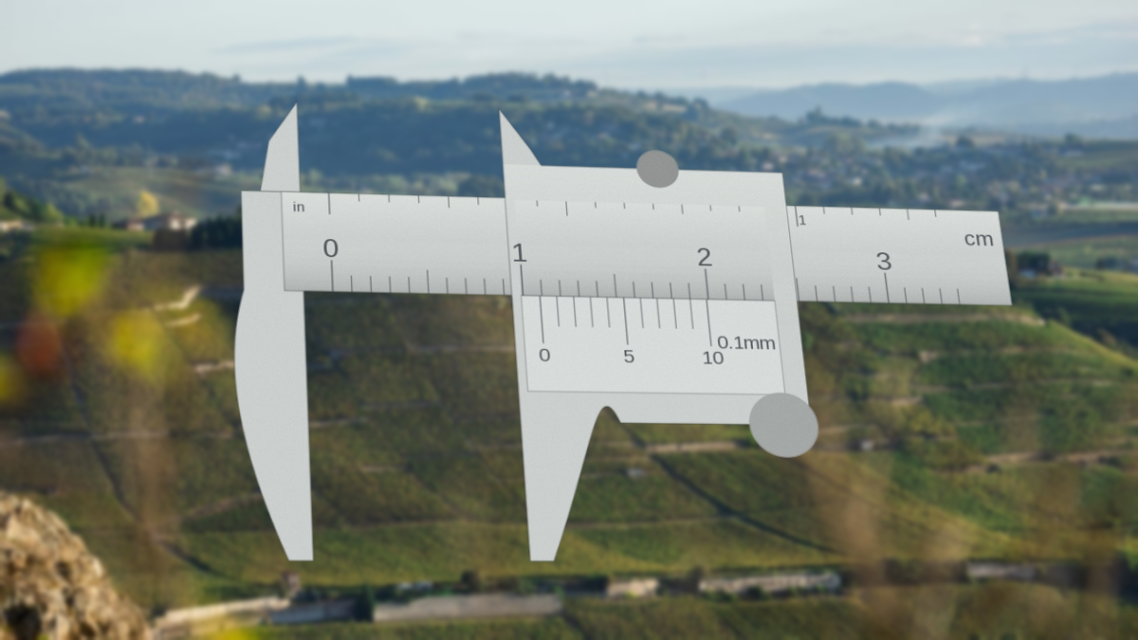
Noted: {"value": 10.9, "unit": "mm"}
